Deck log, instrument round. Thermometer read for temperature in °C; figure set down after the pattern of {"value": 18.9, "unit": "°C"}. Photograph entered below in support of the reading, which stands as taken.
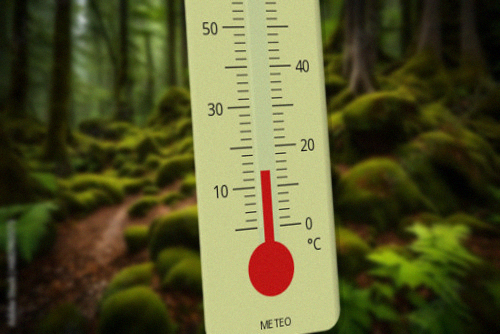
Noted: {"value": 14, "unit": "°C"}
